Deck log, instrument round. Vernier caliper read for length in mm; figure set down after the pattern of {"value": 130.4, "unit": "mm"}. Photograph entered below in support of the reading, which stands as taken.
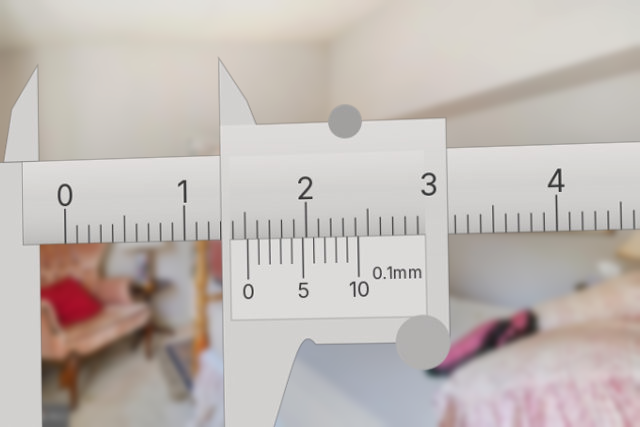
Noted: {"value": 15.2, "unit": "mm"}
